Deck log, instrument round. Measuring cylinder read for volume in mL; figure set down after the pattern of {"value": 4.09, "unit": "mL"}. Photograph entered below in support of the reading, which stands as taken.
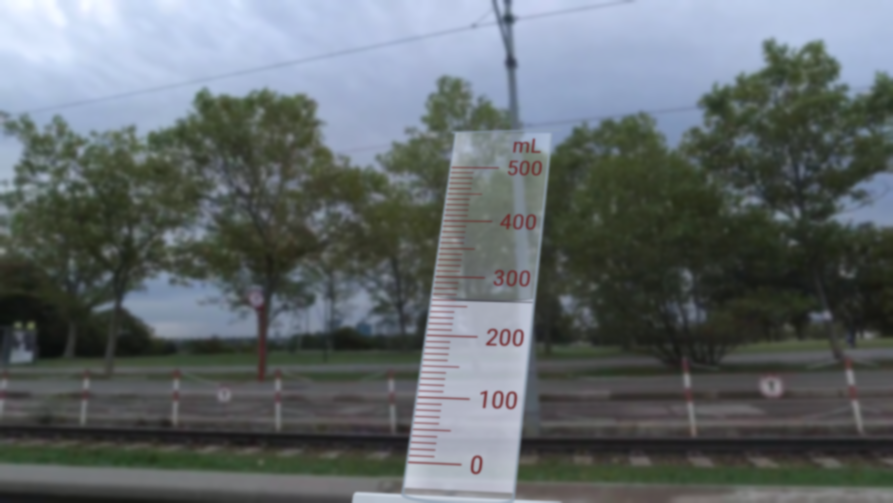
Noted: {"value": 260, "unit": "mL"}
